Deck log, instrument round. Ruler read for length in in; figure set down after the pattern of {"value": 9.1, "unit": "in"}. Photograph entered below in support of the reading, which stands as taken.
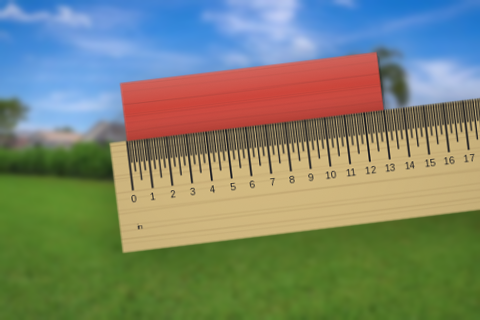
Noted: {"value": 13, "unit": "in"}
